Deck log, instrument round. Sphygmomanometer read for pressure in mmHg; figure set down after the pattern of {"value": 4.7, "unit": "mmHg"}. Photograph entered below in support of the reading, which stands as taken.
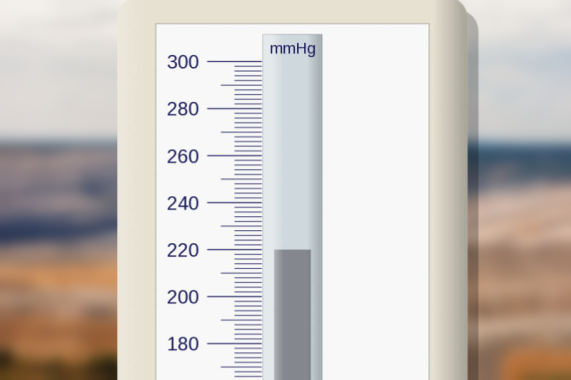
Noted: {"value": 220, "unit": "mmHg"}
